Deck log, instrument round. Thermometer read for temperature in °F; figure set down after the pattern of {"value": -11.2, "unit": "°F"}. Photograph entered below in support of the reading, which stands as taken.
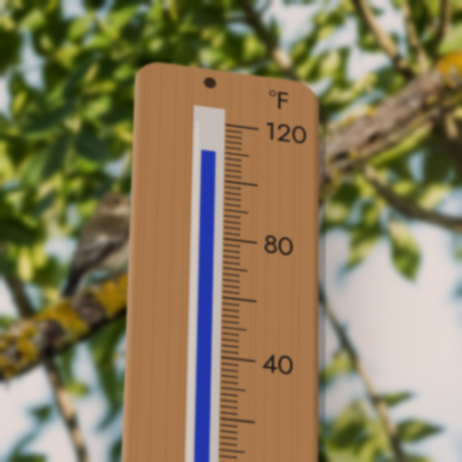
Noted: {"value": 110, "unit": "°F"}
